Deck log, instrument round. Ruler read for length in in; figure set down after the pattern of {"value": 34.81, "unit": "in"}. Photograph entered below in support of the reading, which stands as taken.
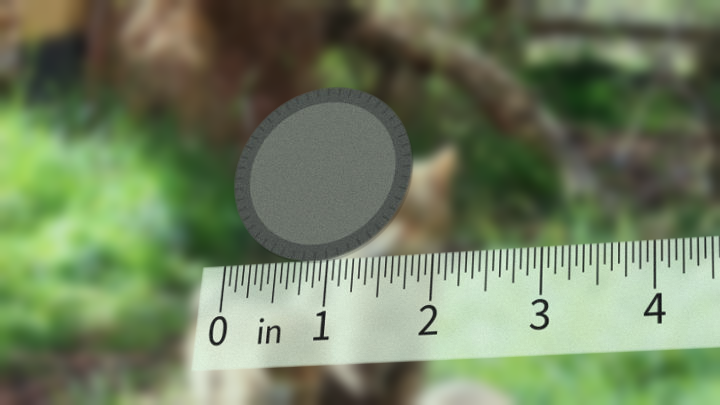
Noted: {"value": 1.75, "unit": "in"}
